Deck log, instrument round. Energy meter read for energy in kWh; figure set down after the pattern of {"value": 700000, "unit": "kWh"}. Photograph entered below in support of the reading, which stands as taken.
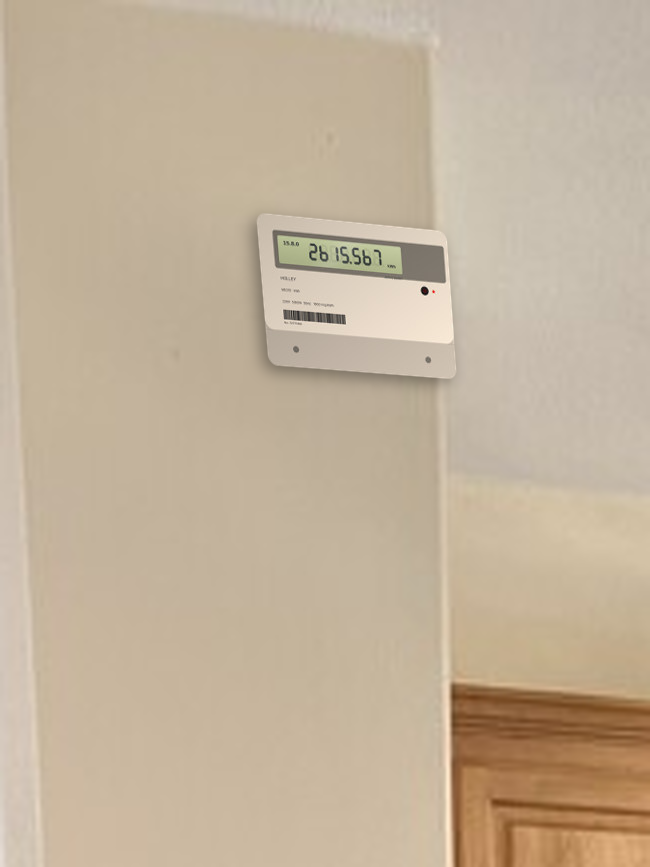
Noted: {"value": 2615.567, "unit": "kWh"}
